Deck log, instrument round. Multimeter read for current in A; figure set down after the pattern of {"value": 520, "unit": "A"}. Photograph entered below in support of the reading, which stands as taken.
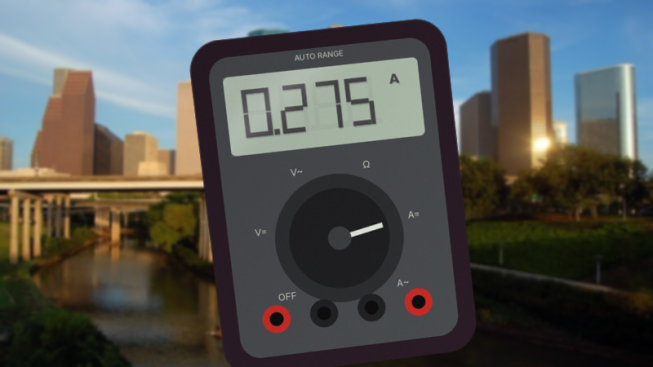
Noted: {"value": 0.275, "unit": "A"}
